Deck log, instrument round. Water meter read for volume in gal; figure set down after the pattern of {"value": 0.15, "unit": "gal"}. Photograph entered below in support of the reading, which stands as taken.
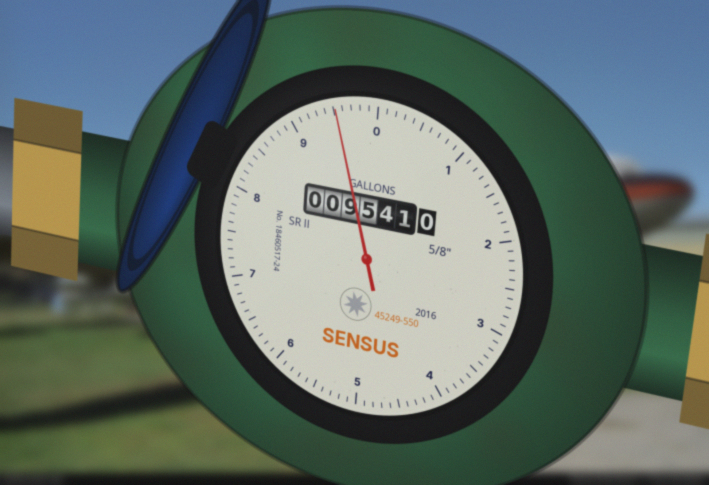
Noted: {"value": 95409.5, "unit": "gal"}
